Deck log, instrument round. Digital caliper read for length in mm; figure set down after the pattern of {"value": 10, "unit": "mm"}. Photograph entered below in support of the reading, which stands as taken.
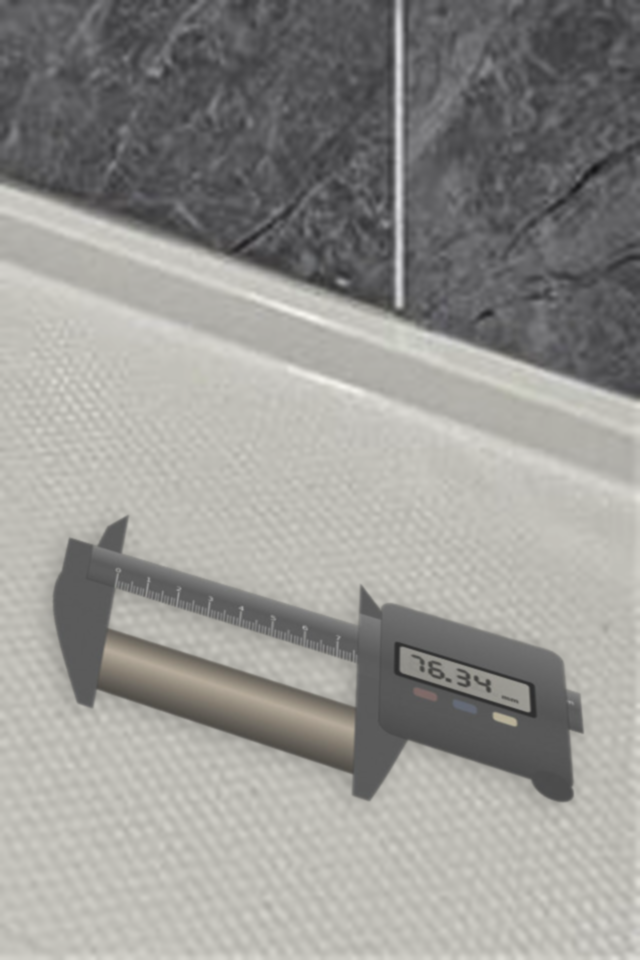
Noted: {"value": 76.34, "unit": "mm"}
